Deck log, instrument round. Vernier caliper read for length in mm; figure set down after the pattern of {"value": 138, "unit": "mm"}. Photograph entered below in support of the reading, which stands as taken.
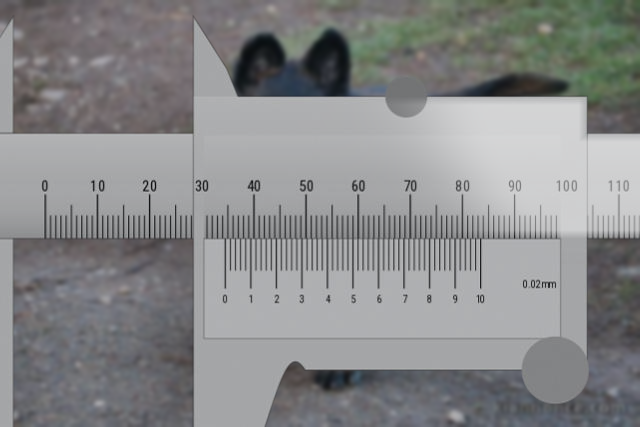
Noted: {"value": 34.5, "unit": "mm"}
